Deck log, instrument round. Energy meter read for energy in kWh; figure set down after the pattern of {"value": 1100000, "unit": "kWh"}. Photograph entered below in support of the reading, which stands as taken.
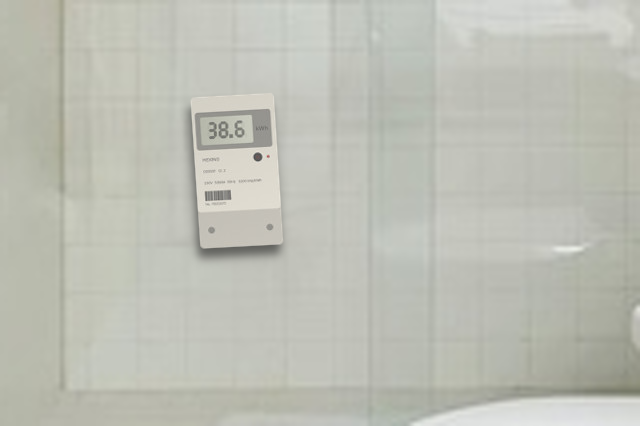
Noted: {"value": 38.6, "unit": "kWh"}
